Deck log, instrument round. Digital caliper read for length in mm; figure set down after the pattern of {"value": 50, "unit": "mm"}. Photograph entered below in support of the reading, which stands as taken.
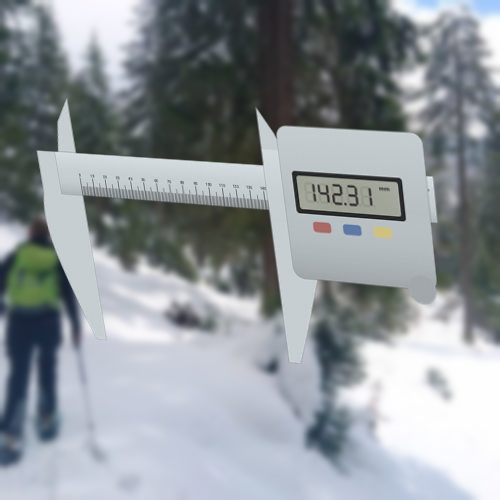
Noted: {"value": 142.31, "unit": "mm"}
